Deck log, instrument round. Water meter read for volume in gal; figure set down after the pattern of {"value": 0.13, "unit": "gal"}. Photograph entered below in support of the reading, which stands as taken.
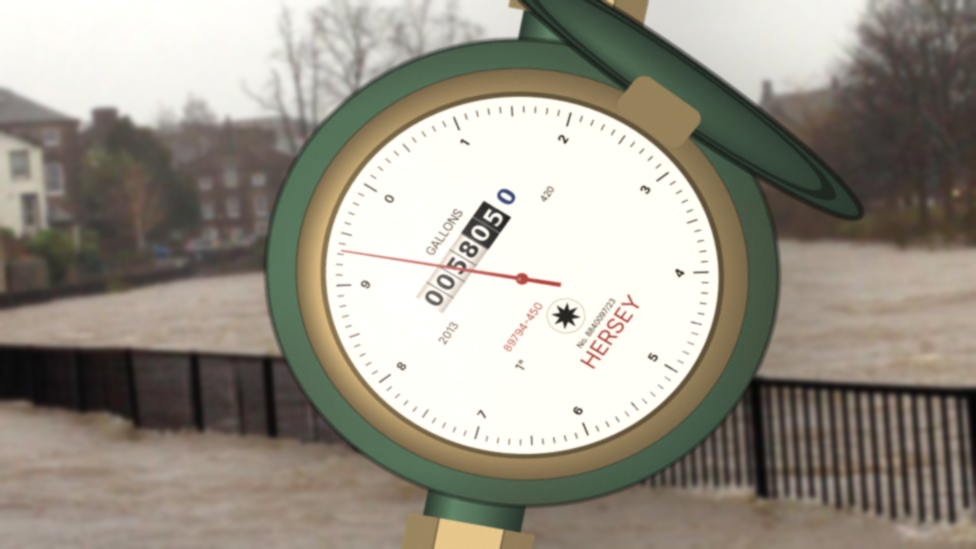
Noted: {"value": 58049.3, "unit": "gal"}
